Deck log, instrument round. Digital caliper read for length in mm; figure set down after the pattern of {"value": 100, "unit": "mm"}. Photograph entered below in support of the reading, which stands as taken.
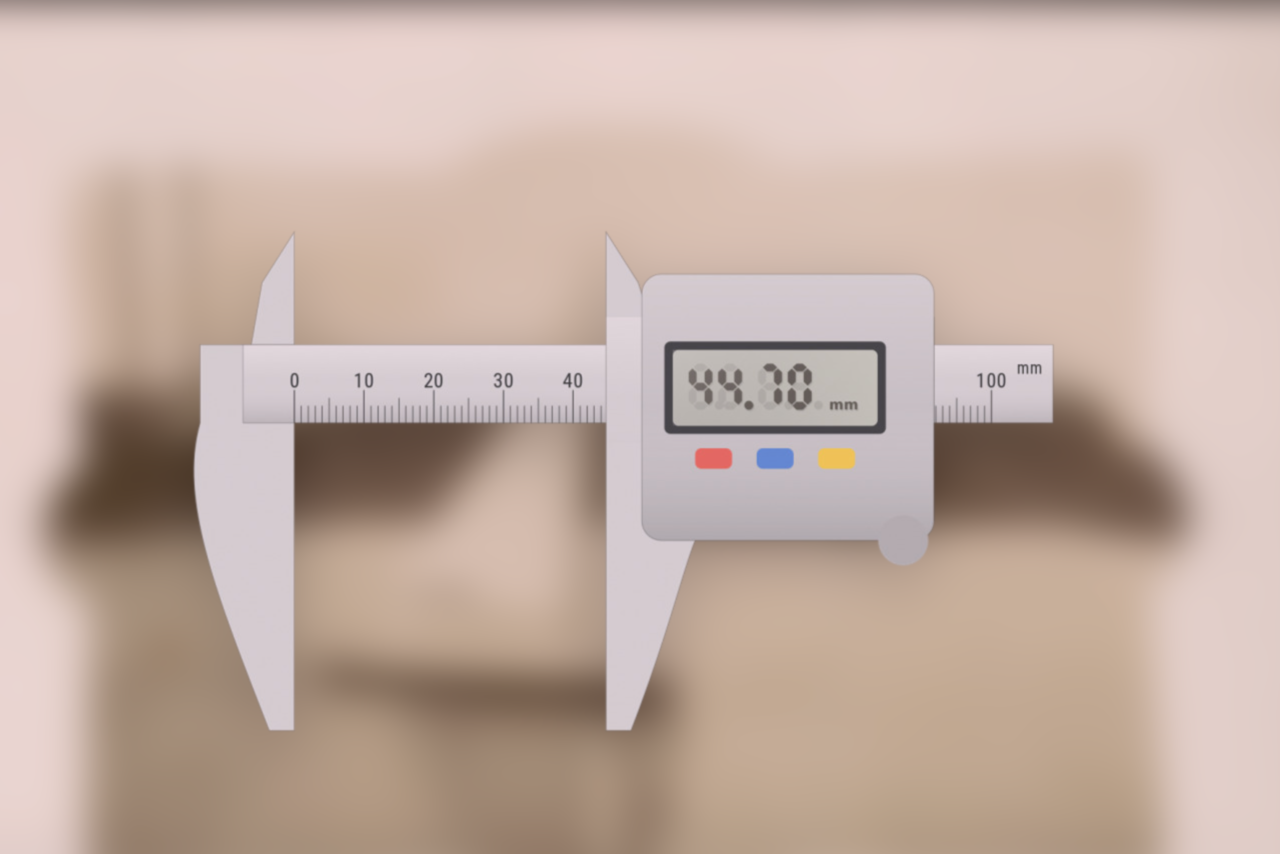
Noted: {"value": 44.70, "unit": "mm"}
